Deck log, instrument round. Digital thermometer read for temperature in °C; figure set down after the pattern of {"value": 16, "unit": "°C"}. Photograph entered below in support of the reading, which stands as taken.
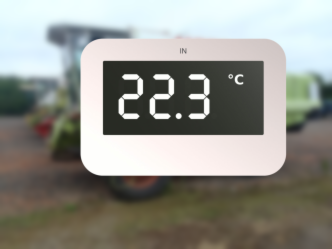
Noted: {"value": 22.3, "unit": "°C"}
